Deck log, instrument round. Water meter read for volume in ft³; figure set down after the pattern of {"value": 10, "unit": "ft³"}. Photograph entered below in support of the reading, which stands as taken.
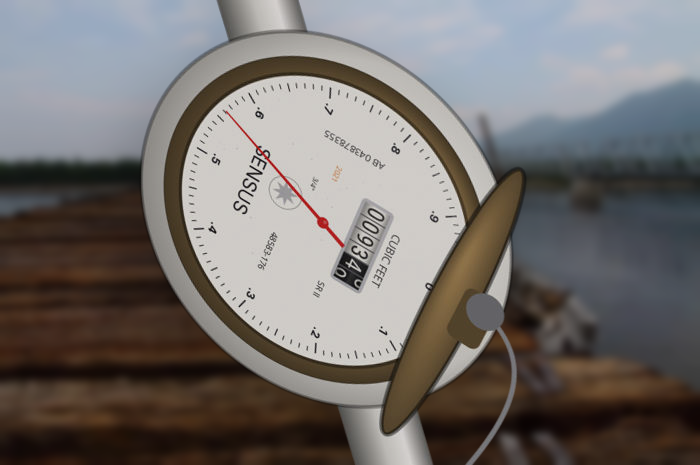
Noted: {"value": 9348.56, "unit": "ft³"}
